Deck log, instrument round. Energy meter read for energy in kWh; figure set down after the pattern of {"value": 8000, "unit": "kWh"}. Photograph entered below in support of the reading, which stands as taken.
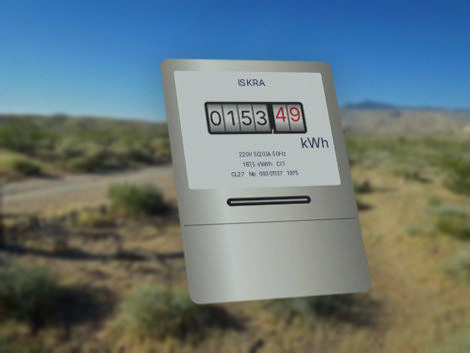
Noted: {"value": 153.49, "unit": "kWh"}
